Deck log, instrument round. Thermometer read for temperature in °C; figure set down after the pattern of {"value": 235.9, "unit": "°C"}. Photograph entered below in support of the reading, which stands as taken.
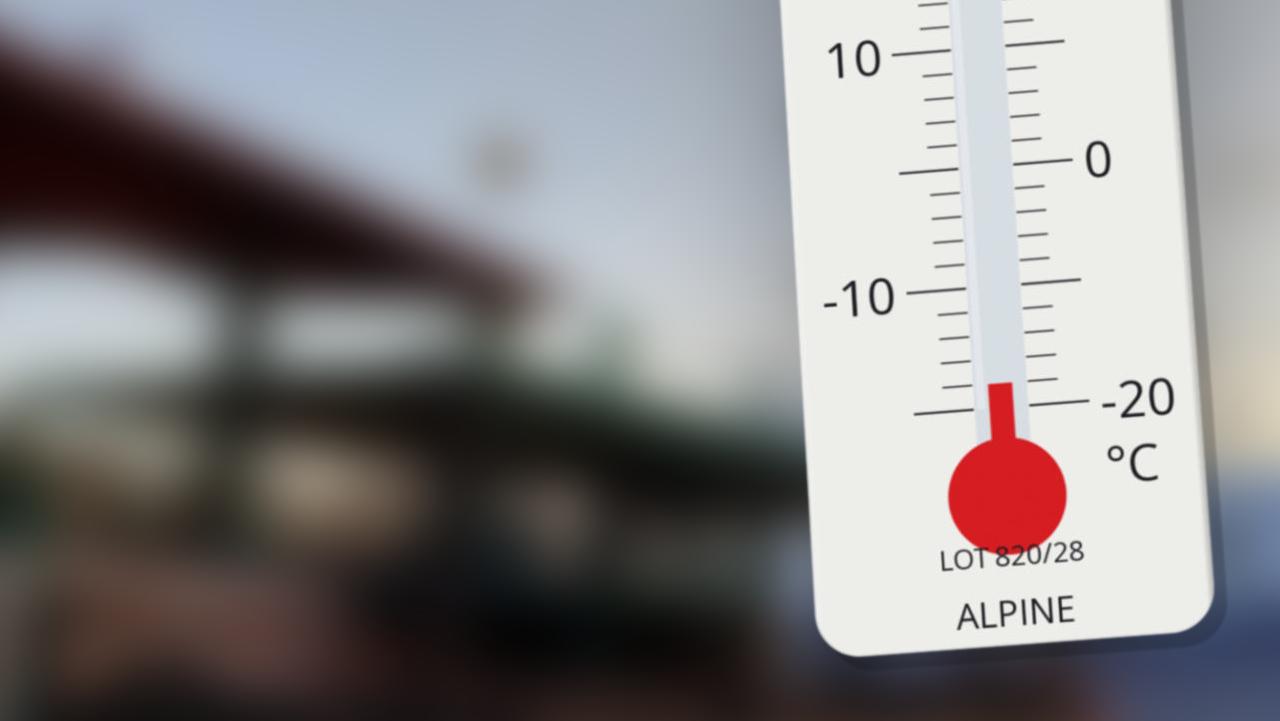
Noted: {"value": -18, "unit": "°C"}
